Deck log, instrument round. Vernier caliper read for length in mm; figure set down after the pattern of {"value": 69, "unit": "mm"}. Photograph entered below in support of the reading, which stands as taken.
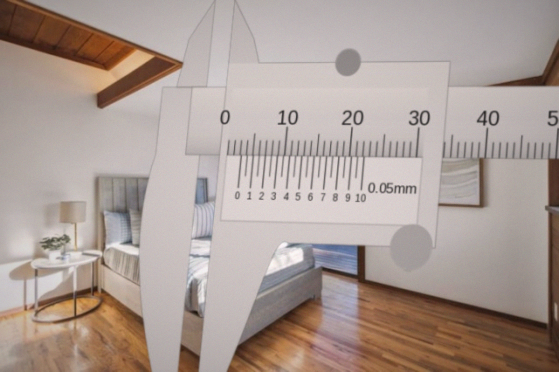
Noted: {"value": 3.2, "unit": "mm"}
